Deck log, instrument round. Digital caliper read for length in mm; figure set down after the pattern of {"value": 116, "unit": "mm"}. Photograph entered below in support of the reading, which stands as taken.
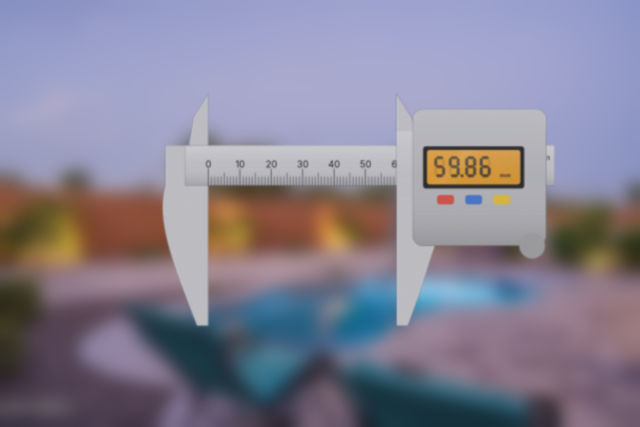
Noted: {"value": 59.86, "unit": "mm"}
